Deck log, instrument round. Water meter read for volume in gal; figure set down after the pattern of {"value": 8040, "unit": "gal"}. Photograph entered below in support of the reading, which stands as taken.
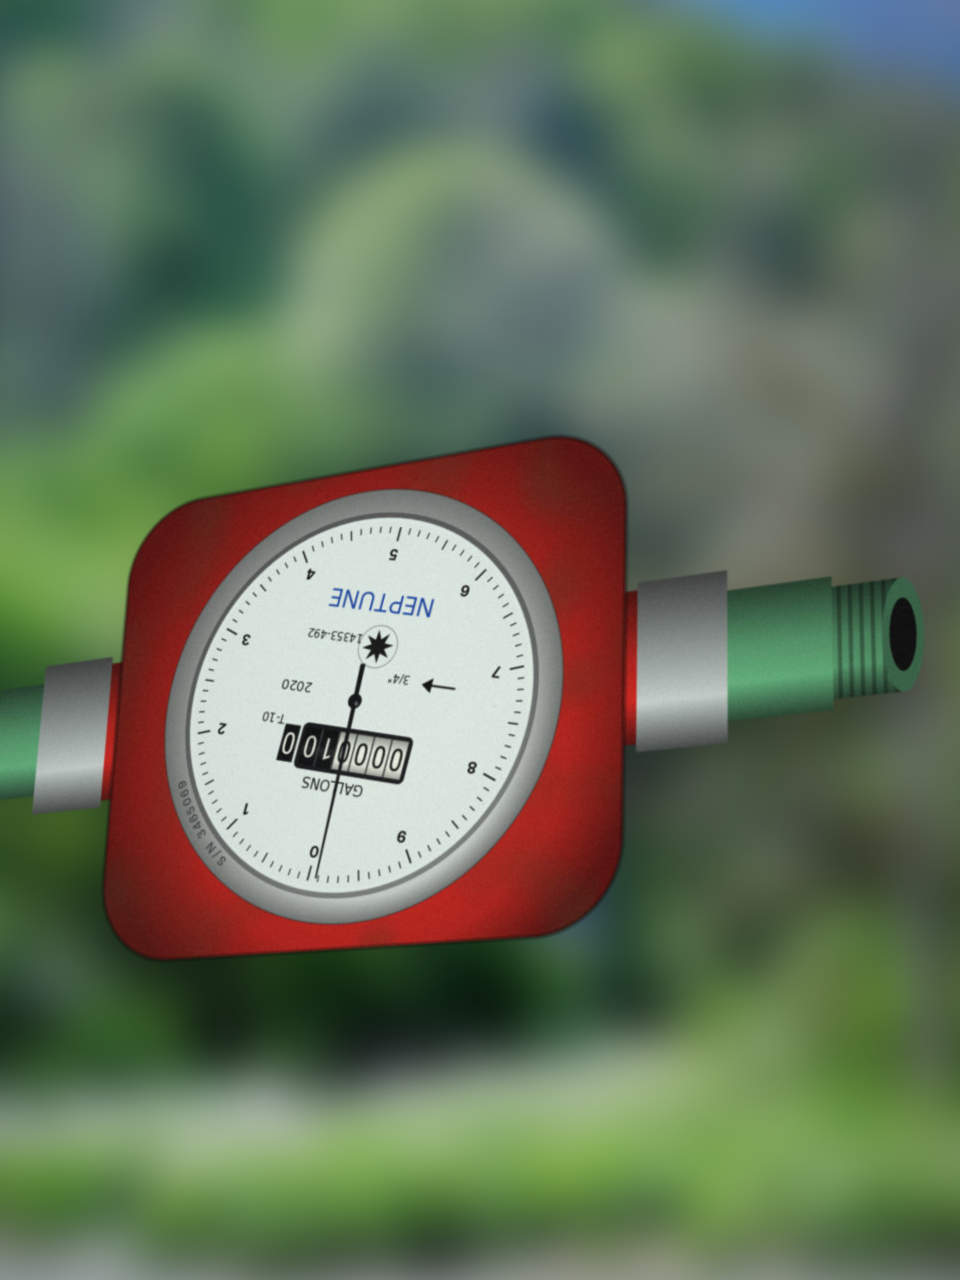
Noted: {"value": 99.9, "unit": "gal"}
